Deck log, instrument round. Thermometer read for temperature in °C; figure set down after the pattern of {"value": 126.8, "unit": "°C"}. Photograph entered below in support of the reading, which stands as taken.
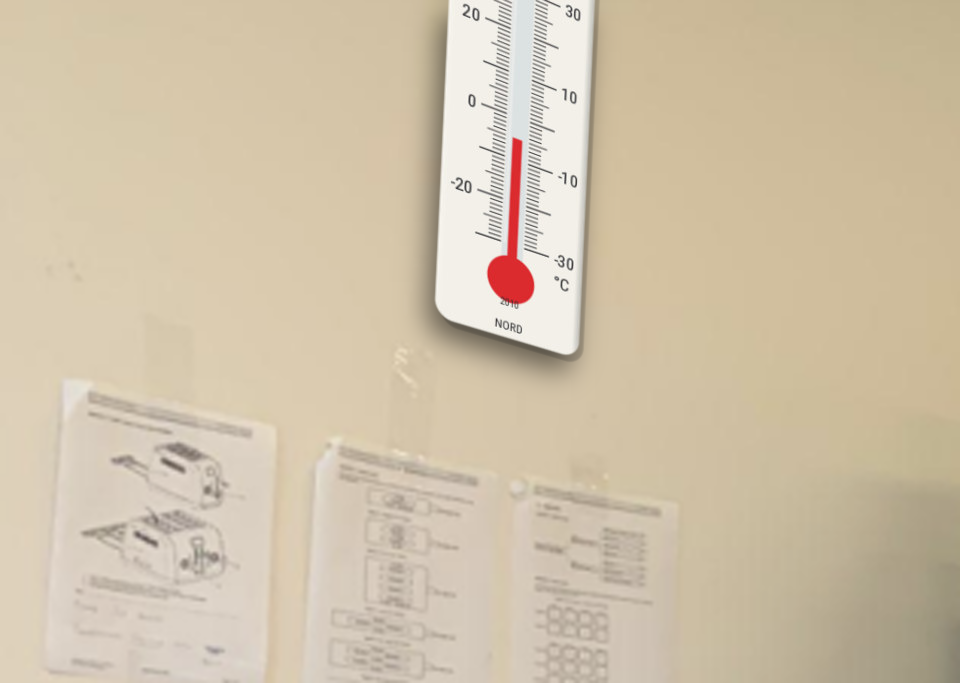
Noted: {"value": -5, "unit": "°C"}
